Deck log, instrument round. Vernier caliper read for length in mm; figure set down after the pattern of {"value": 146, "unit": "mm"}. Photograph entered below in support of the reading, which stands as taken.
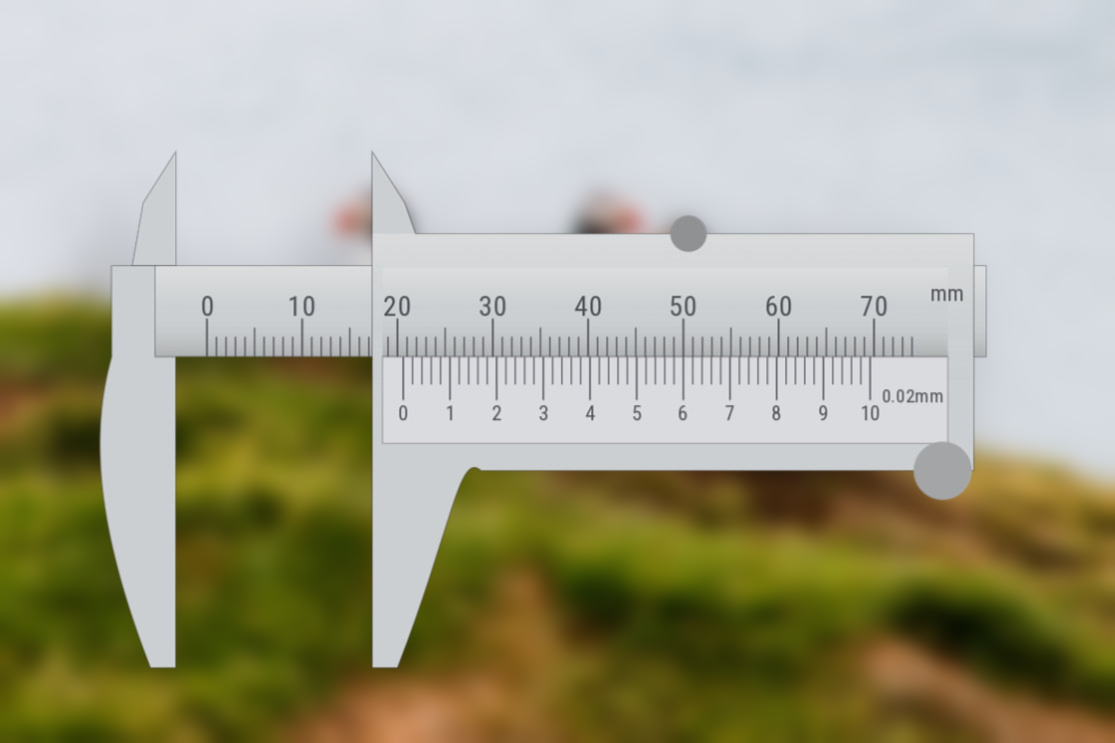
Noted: {"value": 20.6, "unit": "mm"}
